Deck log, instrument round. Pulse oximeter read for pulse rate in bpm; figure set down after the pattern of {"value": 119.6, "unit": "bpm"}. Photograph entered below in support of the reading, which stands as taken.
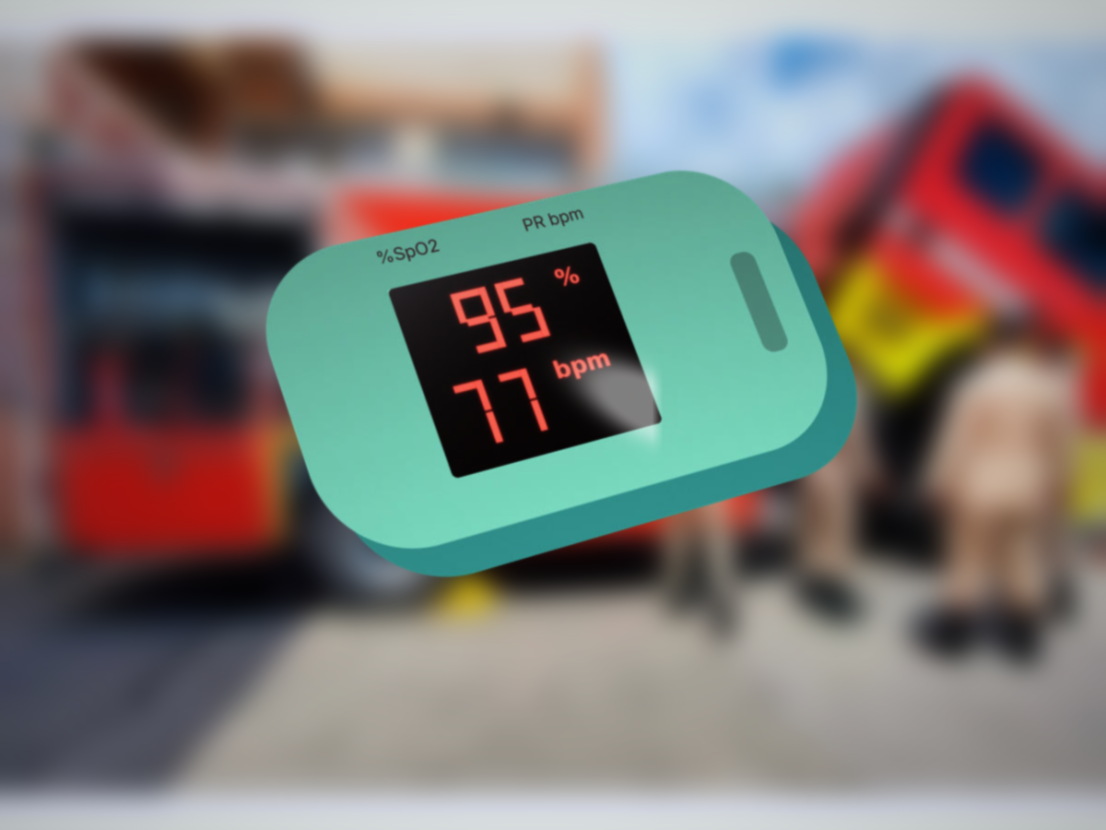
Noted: {"value": 77, "unit": "bpm"}
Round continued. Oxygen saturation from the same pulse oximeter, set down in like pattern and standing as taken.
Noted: {"value": 95, "unit": "%"}
